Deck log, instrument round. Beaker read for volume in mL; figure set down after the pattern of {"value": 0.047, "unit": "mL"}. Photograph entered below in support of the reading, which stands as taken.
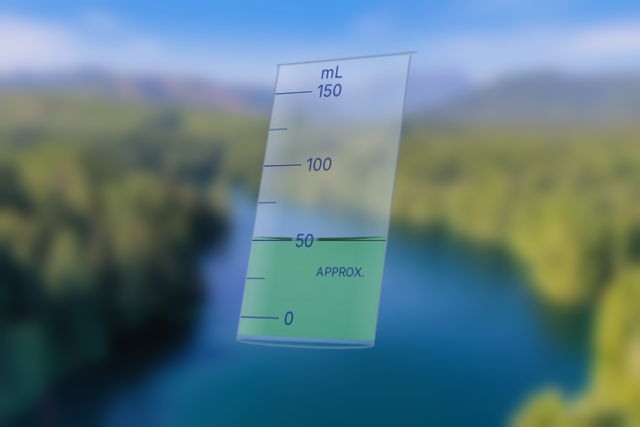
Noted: {"value": 50, "unit": "mL"}
